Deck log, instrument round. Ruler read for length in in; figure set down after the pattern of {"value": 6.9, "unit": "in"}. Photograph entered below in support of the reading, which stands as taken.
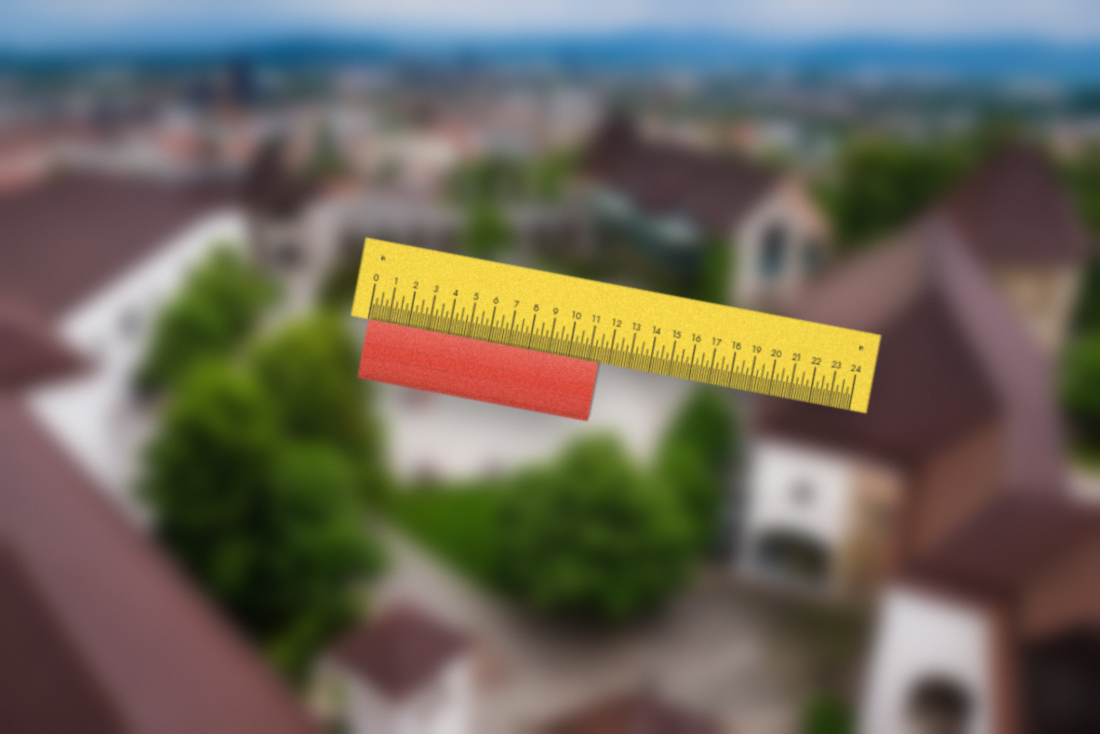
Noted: {"value": 11.5, "unit": "in"}
